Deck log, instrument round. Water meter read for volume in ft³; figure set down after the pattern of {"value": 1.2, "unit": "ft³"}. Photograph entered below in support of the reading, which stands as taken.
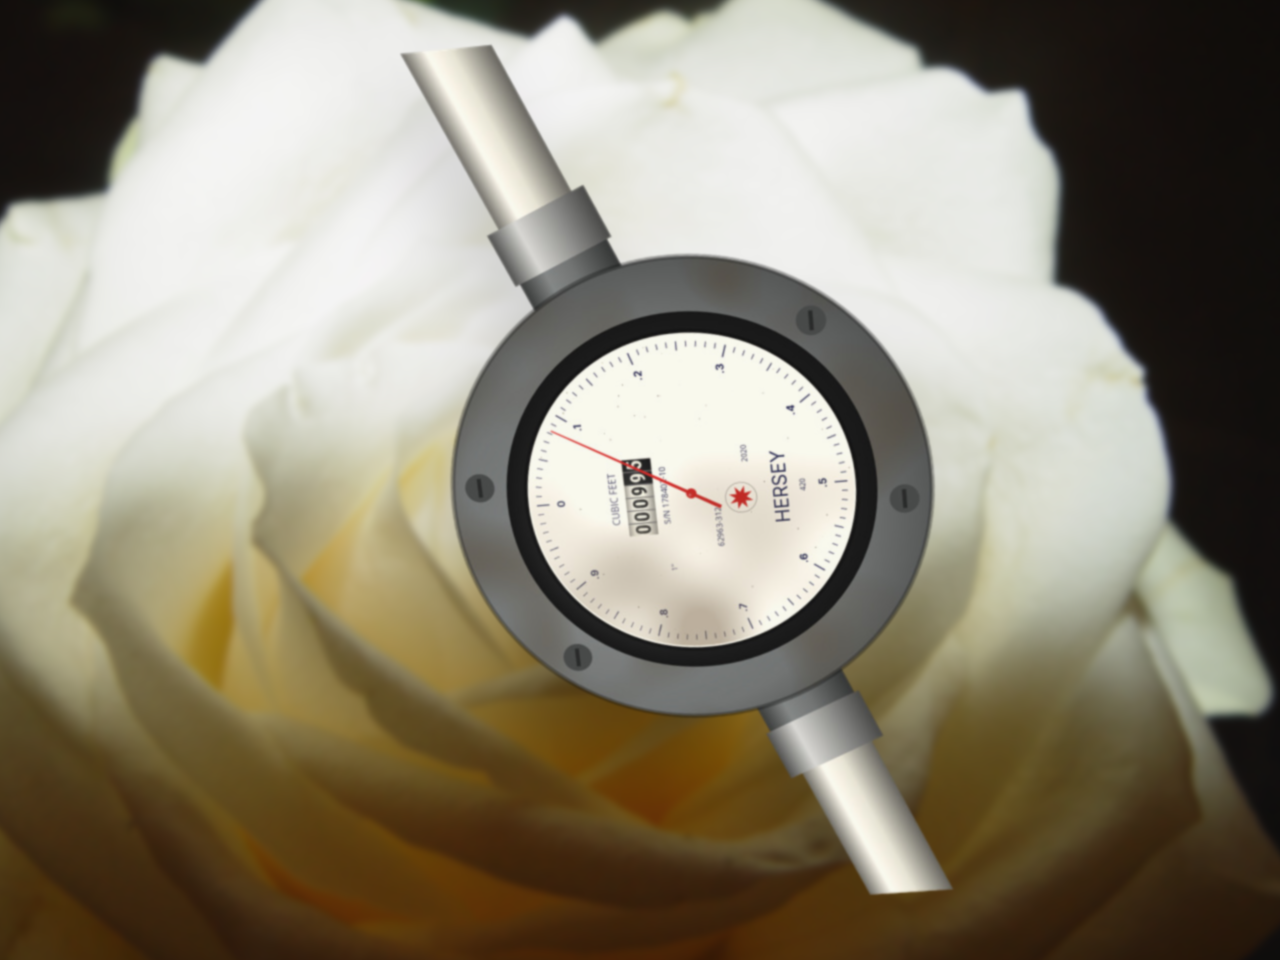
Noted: {"value": 995.08, "unit": "ft³"}
